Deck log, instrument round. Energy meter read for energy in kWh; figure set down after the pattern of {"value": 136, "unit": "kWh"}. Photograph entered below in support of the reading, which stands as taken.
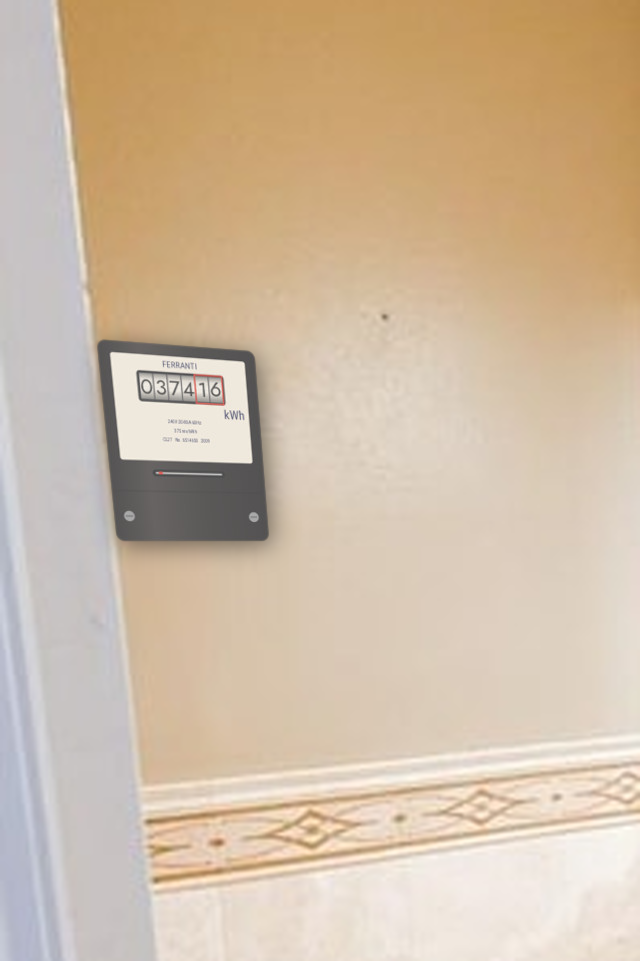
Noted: {"value": 374.16, "unit": "kWh"}
